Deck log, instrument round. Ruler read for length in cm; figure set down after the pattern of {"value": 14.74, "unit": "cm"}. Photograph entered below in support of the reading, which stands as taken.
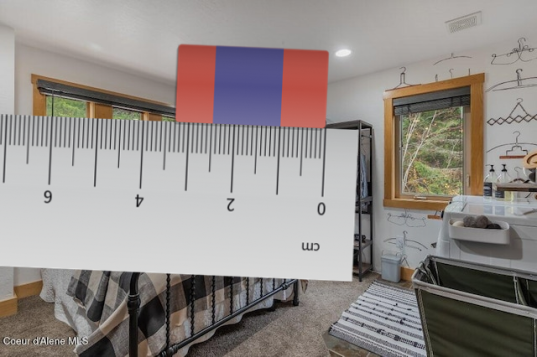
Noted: {"value": 3.3, "unit": "cm"}
